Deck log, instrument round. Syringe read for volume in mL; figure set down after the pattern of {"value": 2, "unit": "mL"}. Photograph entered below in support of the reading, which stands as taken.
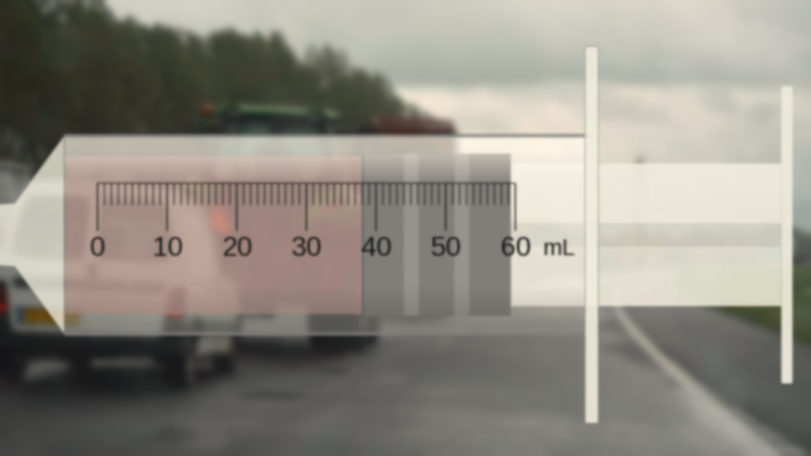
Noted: {"value": 38, "unit": "mL"}
